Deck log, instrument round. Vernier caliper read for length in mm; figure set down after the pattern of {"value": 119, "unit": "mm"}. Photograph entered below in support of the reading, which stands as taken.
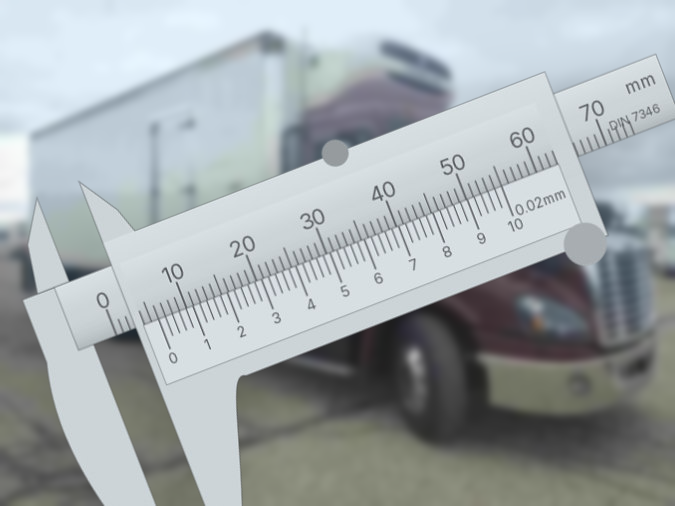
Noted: {"value": 6.0, "unit": "mm"}
